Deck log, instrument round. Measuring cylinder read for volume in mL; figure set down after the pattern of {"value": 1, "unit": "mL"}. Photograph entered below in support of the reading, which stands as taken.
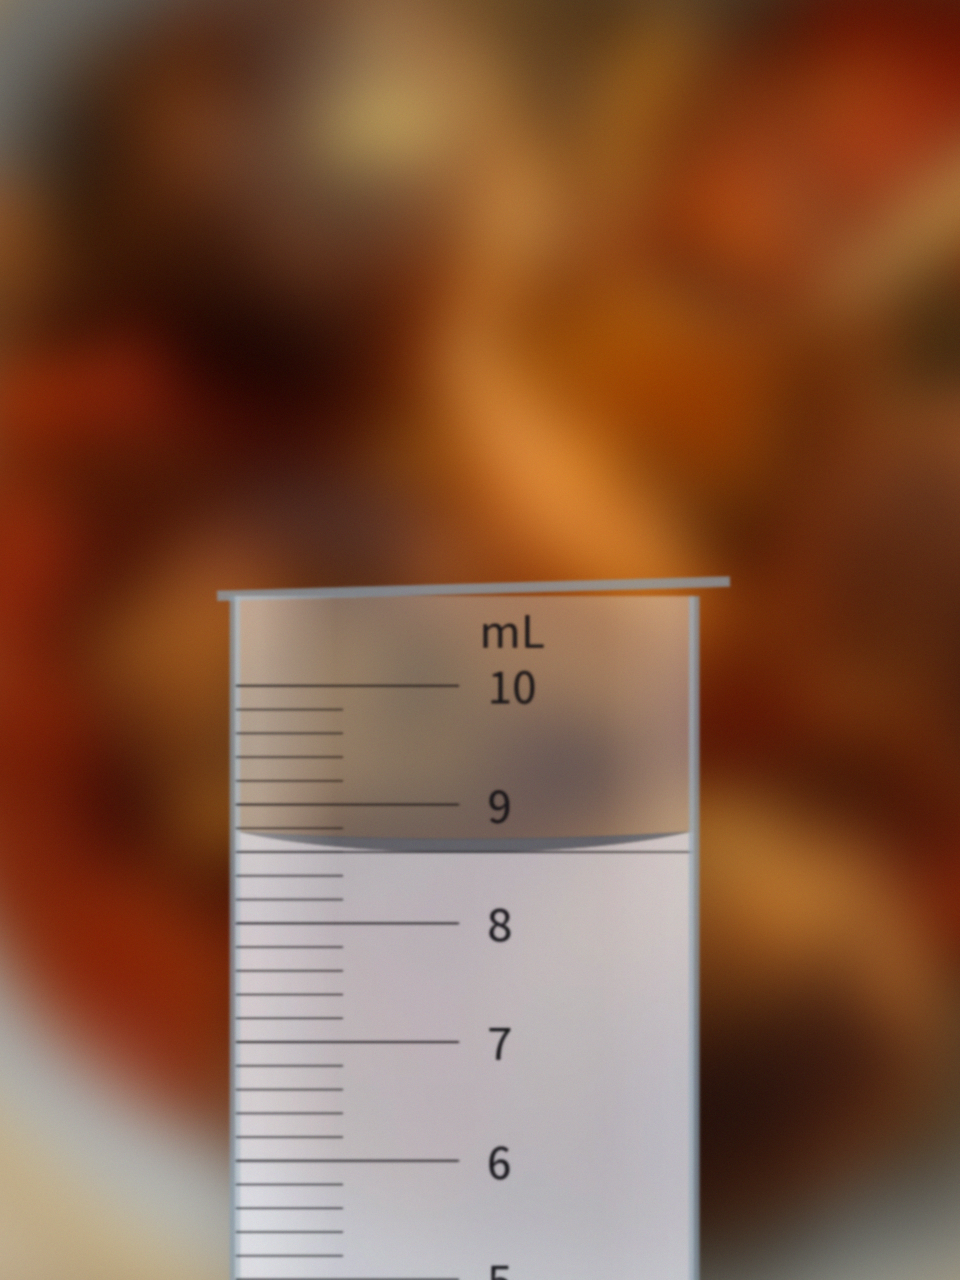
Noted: {"value": 8.6, "unit": "mL"}
